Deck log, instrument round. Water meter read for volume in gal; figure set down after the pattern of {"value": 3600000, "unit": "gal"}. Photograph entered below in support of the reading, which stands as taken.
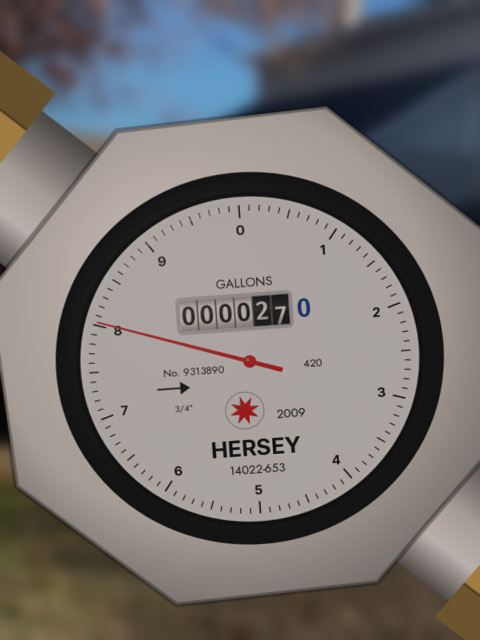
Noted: {"value": 268.0, "unit": "gal"}
